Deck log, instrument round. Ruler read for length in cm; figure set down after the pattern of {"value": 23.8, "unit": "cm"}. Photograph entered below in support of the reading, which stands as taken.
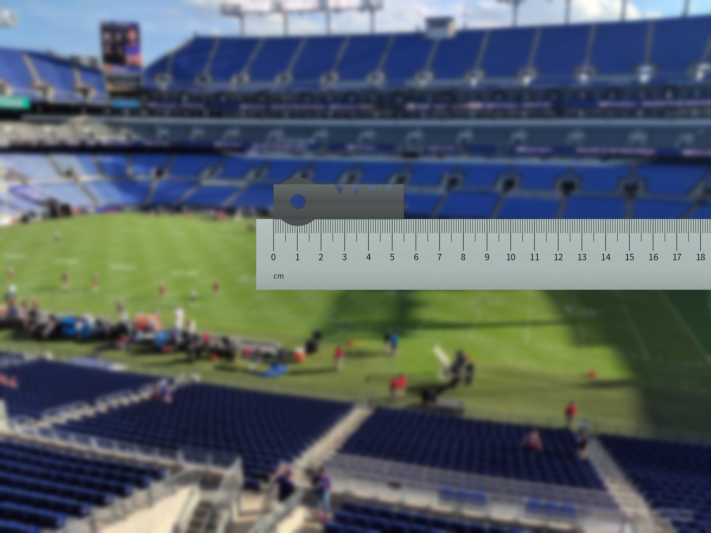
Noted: {"value": 5.5, "unit": "cm"}
